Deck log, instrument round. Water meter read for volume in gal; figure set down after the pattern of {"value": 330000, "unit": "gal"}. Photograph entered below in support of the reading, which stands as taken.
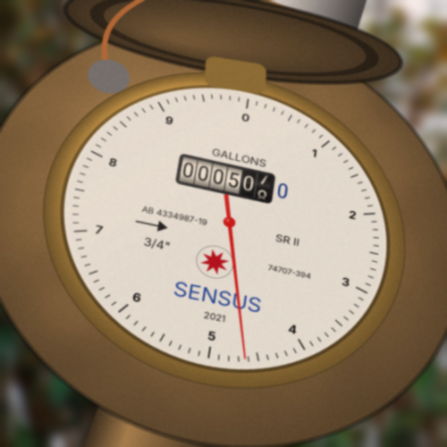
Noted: {"value": 5074.6, "unit": "gal"}
